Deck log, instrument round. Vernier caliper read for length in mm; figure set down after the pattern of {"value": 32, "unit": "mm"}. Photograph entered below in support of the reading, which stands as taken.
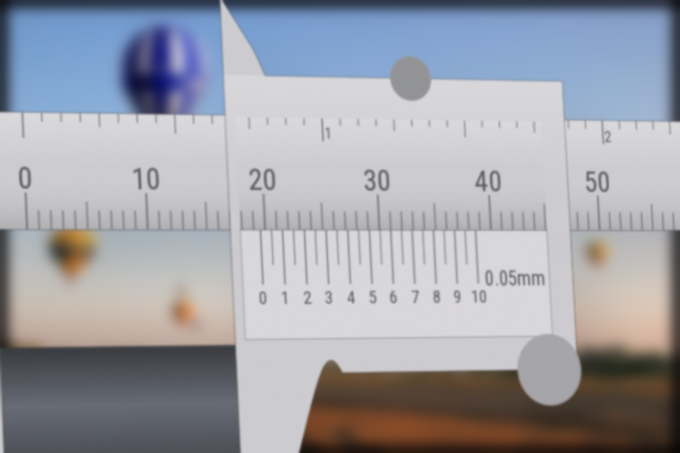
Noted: {"value": 19.6, "unit": "mm"}
